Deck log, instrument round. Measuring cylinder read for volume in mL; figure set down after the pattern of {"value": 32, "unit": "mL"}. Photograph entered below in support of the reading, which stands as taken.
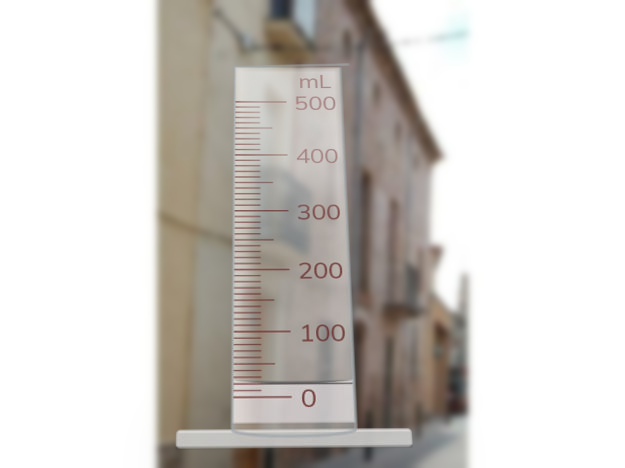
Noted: {"value": 20, "unit": "mL"}
